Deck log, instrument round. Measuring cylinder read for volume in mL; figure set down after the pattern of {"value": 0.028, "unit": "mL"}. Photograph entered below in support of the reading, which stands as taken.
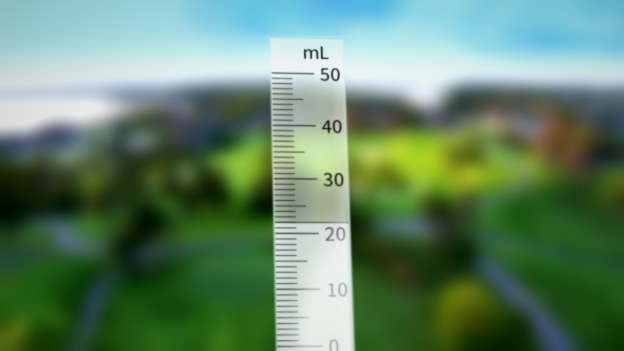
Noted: {"value": 22, "unit": "mL"}
